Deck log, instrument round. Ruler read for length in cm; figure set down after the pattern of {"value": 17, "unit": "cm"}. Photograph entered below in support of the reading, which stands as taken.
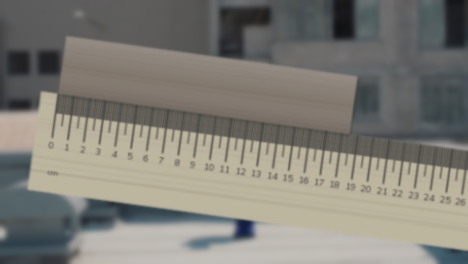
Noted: {"value": 18.5, "unit": "cm"}
